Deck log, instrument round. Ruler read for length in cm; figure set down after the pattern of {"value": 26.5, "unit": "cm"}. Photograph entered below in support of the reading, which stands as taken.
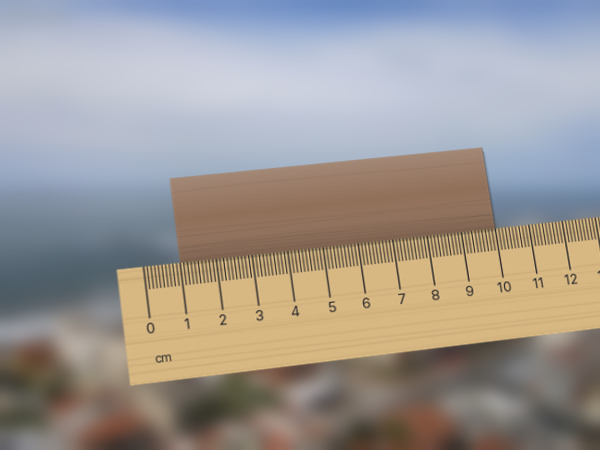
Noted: {"value": 9, "unit": "cm"}
